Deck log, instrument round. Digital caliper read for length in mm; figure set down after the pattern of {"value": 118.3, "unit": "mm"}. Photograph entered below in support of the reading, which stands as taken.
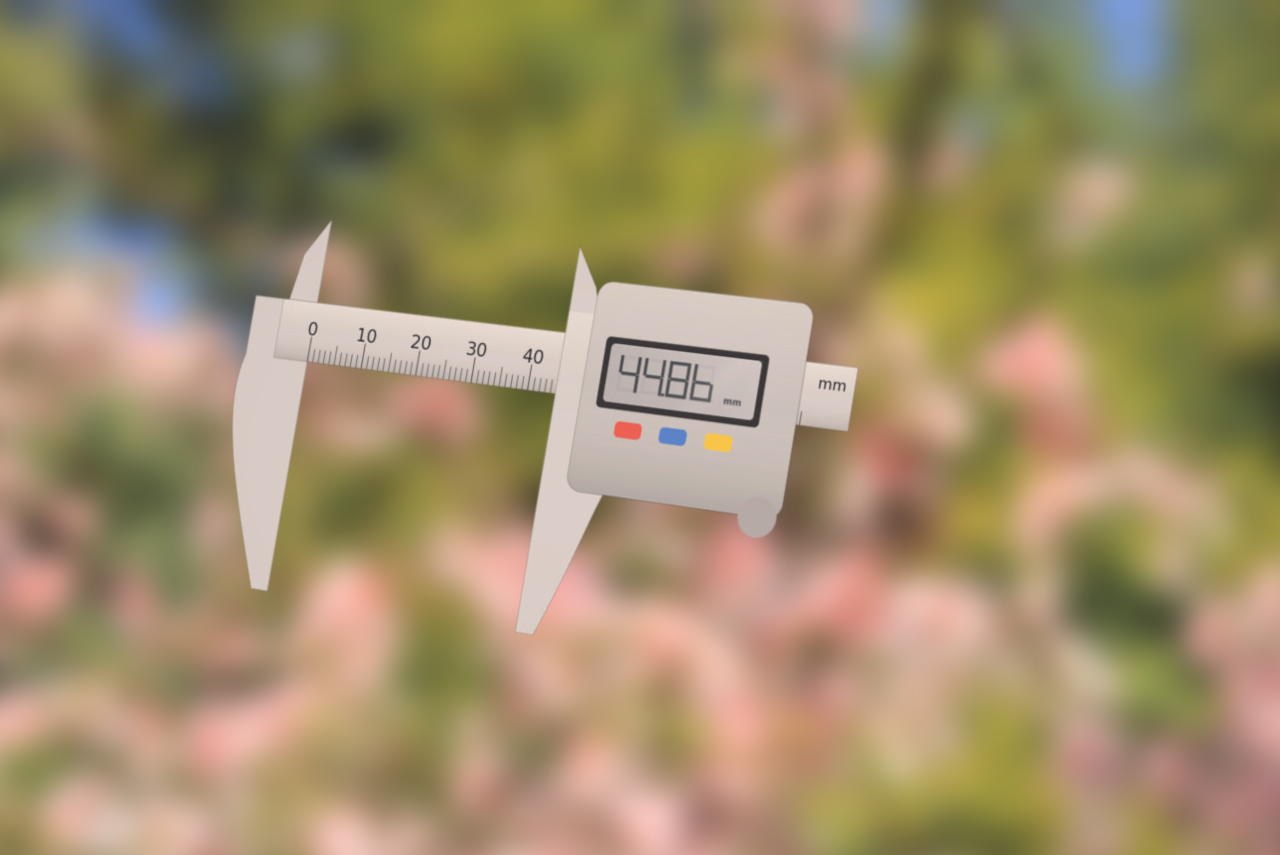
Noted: {"value": 44.86, "unit": "mm"}
